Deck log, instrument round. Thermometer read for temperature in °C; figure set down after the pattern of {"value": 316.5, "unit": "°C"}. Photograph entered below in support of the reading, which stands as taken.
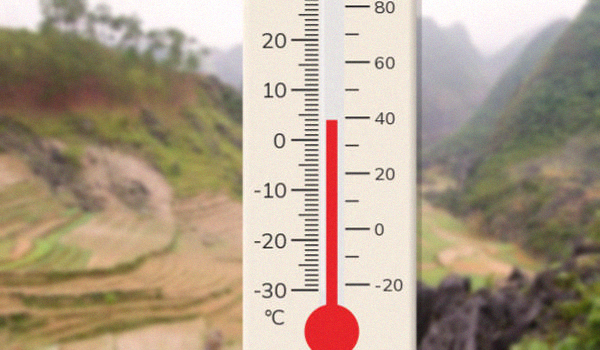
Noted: {"value": 4, "unit": "°C"}
